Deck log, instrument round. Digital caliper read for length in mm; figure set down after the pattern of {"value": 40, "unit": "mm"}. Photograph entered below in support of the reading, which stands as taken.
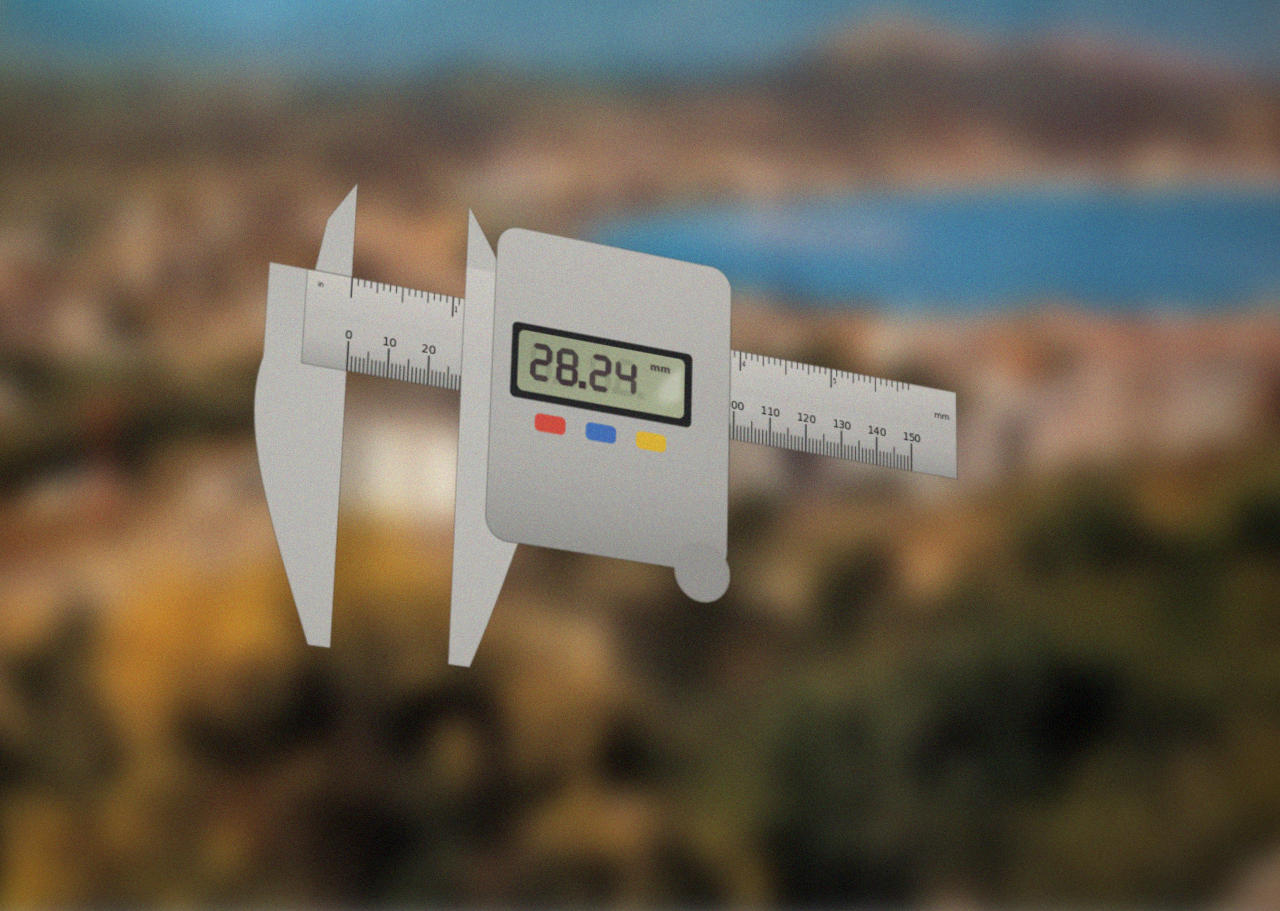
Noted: {"value": 28.24, "unit": "mm"}
